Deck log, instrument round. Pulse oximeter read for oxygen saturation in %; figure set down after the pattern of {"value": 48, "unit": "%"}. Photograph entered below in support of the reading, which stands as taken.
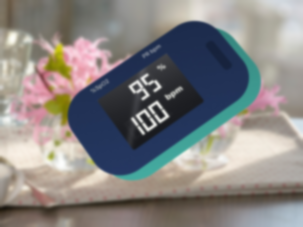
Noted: {"value": 95, "unit": "%"}
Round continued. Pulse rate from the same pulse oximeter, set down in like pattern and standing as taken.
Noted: {"value": 100, "unit": "bpm"}
